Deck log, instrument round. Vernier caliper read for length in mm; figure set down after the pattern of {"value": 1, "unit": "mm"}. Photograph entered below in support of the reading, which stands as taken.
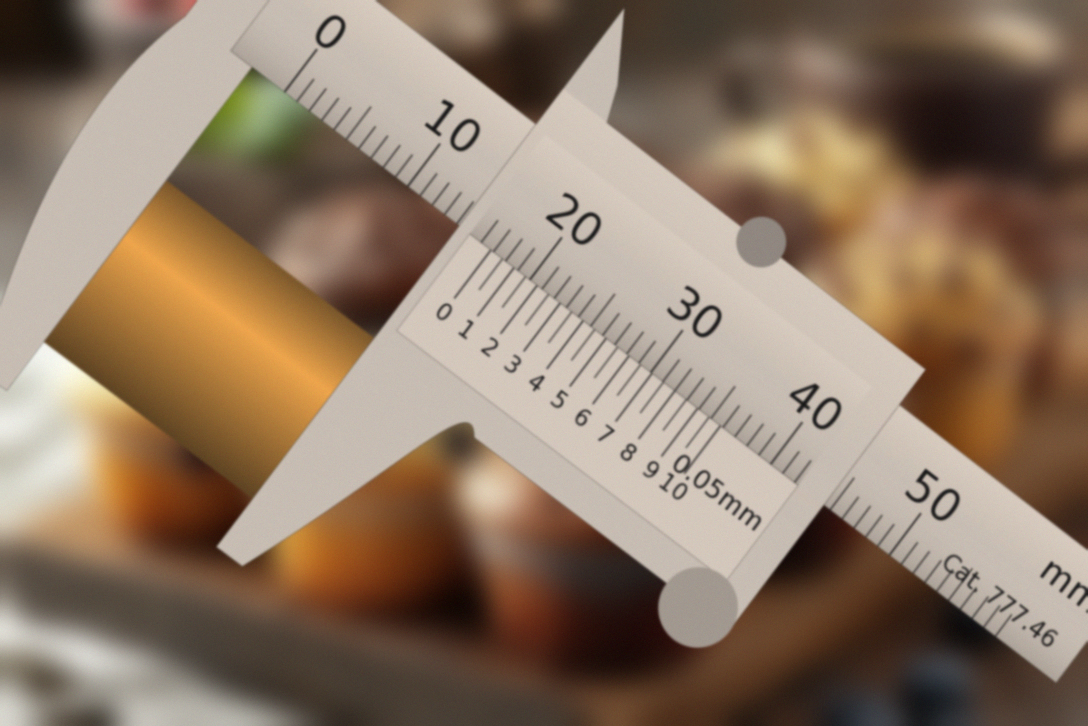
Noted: {"value": 16.8, "unit": "mm"}
